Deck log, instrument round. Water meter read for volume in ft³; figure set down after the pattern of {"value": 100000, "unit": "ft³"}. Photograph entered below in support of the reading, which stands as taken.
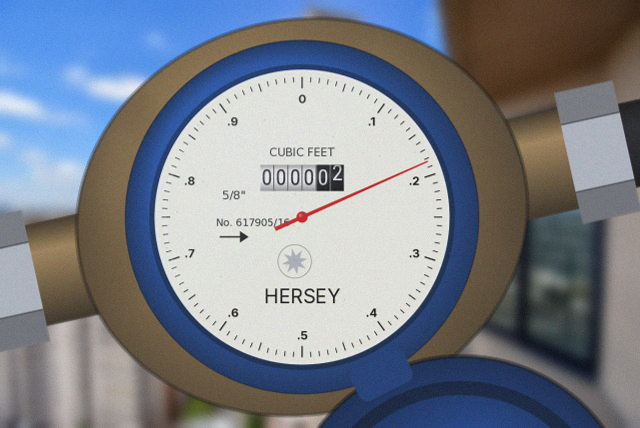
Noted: {"value": 2.18, "unit": "ft³"}
